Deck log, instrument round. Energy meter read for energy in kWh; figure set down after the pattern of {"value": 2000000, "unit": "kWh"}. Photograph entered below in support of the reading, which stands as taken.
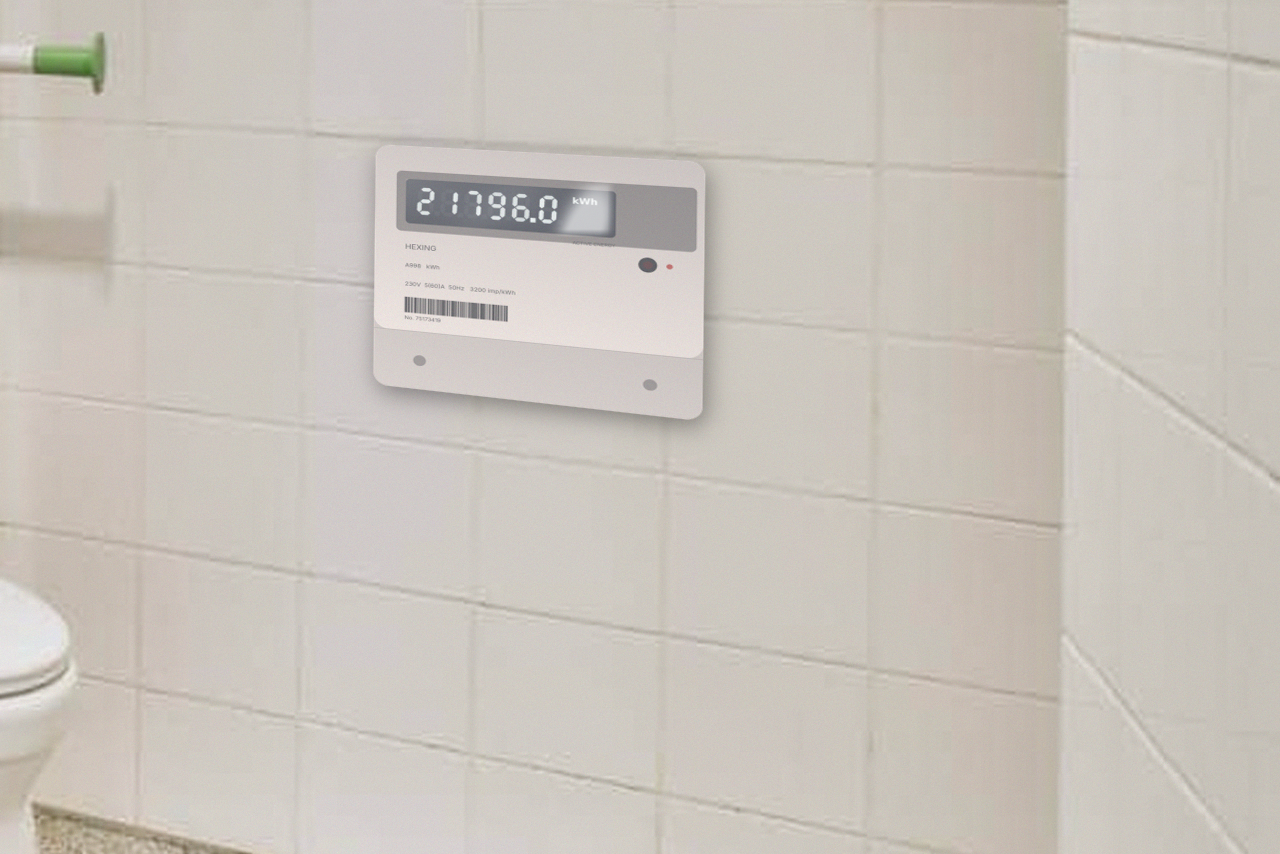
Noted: {"value": 21796.0, "unit": "kWh"}
